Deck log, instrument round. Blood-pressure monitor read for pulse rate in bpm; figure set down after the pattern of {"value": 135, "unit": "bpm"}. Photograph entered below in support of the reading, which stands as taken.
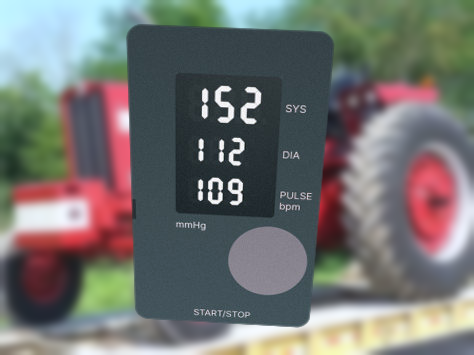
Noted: {"value": 109, "unit": "bpm"}
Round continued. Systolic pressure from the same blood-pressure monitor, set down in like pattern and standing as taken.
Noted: {"value": 152, "unit": "mmHg"}
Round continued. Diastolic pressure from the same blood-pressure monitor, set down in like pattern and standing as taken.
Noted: {"value": 112, "unit": "mmHg"}
